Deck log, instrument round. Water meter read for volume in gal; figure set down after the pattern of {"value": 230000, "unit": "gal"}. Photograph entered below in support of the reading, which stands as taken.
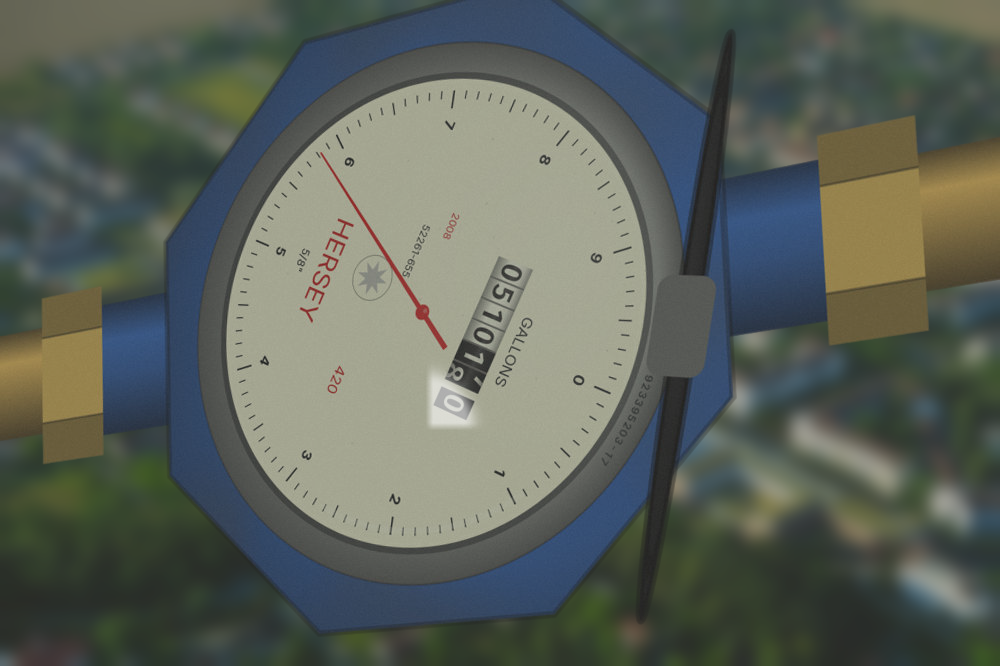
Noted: {"value": 510175.8, "unit": "gal"}
